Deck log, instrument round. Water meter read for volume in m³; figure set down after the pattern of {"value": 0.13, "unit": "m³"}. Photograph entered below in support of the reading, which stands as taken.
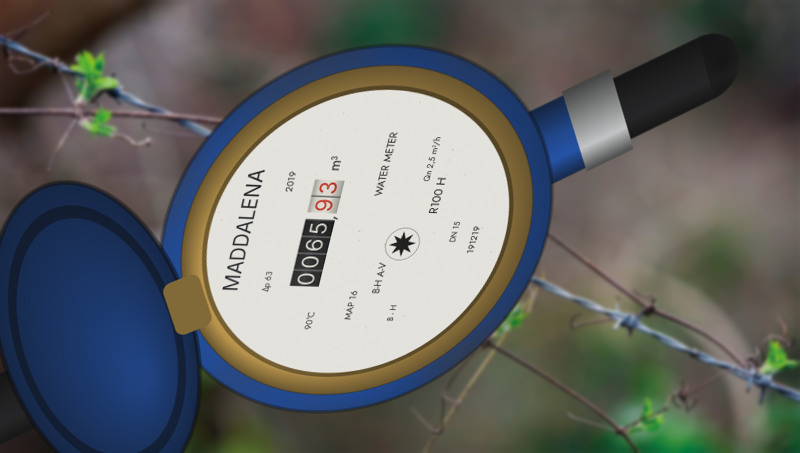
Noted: {"value": 65.93, "unit": "m³"}
